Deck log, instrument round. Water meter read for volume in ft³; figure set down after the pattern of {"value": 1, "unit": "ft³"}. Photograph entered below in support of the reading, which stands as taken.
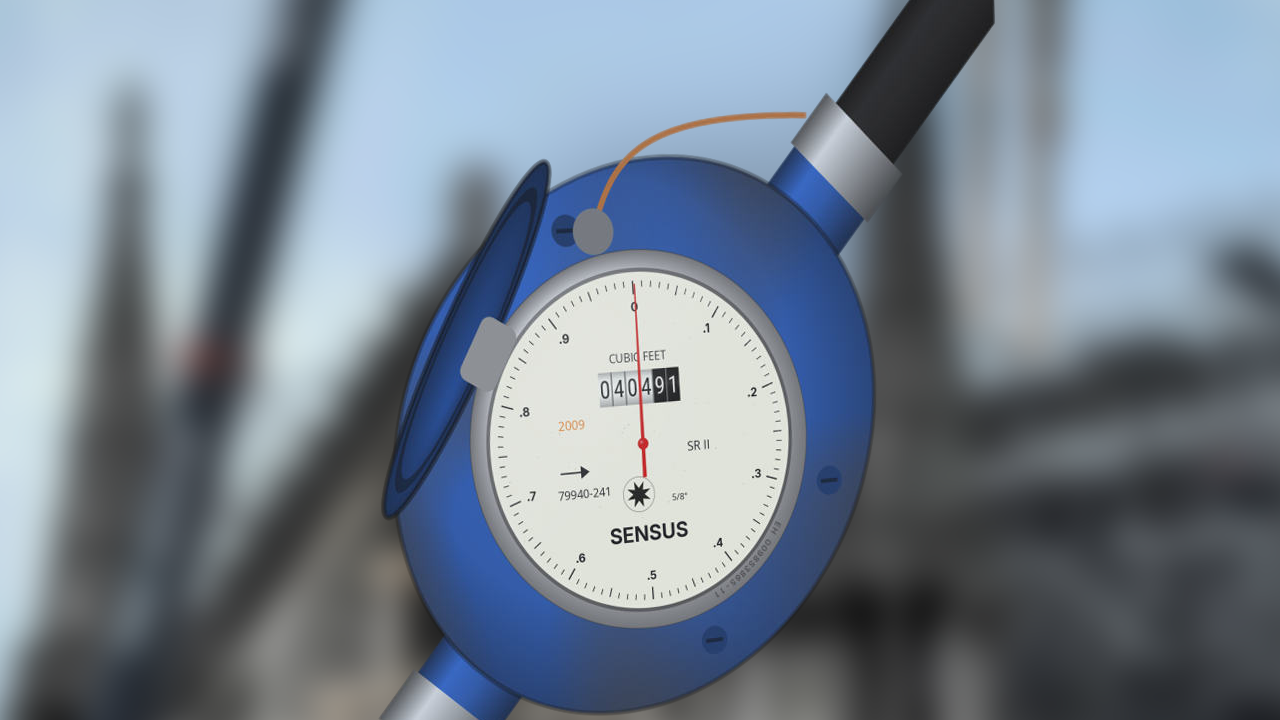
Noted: {"value": 40491.00, "unit": "ft³"}
